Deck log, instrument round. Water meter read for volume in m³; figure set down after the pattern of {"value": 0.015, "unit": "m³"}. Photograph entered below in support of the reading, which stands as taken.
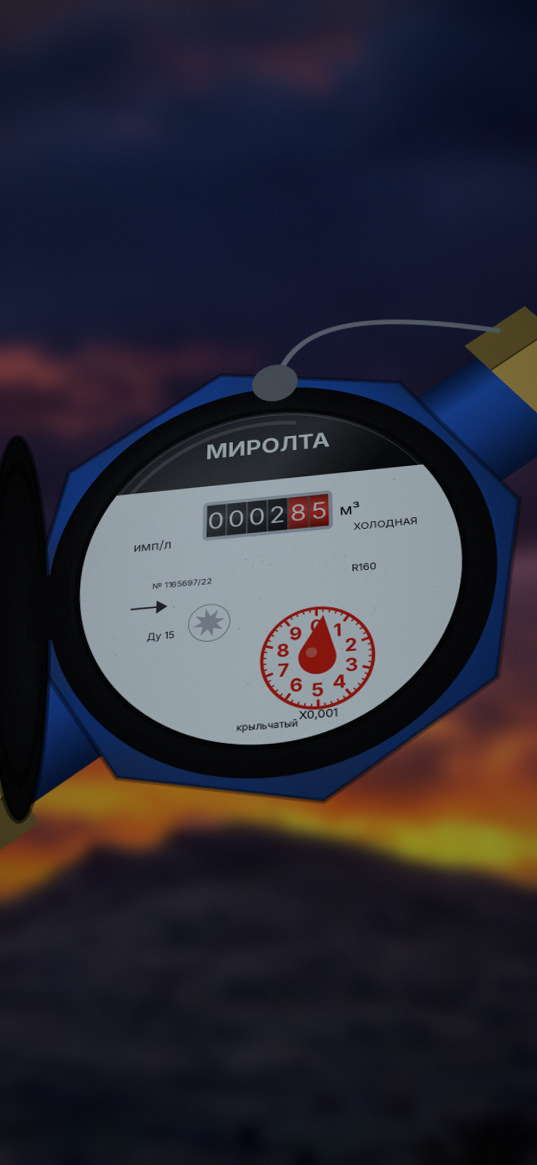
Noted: {"value": 2.850, "unit": "m³"}
